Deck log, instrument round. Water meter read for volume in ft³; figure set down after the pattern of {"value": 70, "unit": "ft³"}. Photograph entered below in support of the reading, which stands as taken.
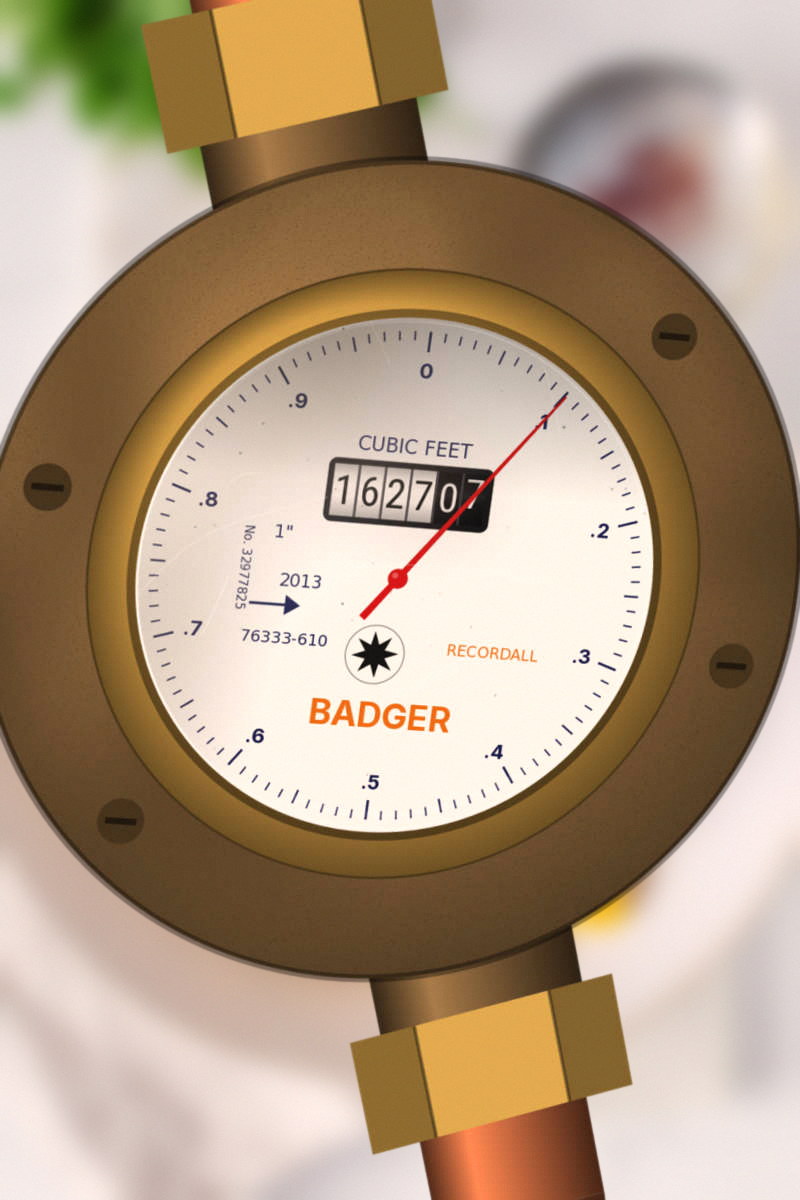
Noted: {"value": 162707.10, "unit": "ft³"}
